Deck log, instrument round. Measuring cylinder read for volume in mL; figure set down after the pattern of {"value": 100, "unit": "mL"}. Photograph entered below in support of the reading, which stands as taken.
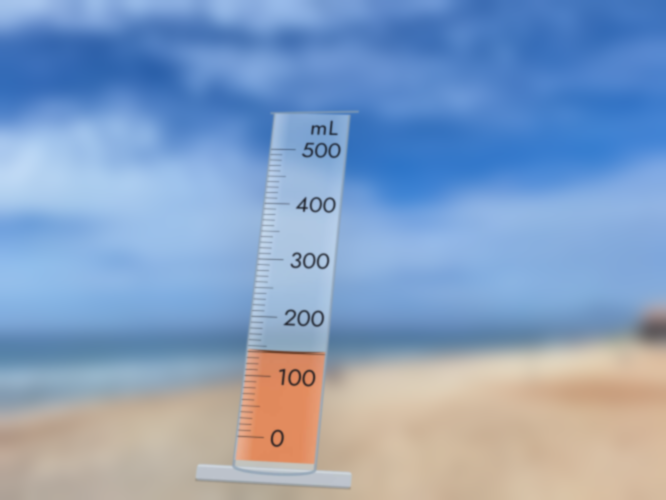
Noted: {"value": 140, "unit": "mL"}
